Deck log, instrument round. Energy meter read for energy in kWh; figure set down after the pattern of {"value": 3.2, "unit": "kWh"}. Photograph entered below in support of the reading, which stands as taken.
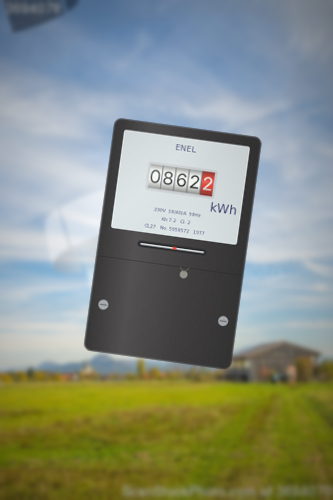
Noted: {"value": 862.2, "unit": "kWh"}
